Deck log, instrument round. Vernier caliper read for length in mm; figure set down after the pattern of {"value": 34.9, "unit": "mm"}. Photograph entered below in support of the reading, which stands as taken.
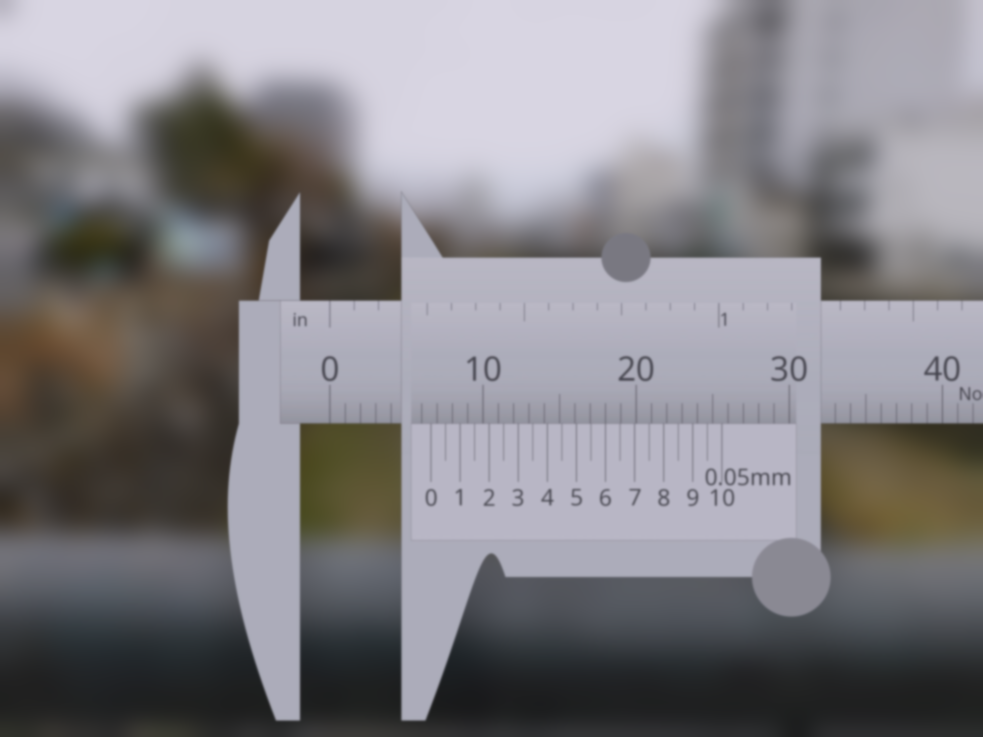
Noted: {"value": 6.6, "unit": "mm"}
